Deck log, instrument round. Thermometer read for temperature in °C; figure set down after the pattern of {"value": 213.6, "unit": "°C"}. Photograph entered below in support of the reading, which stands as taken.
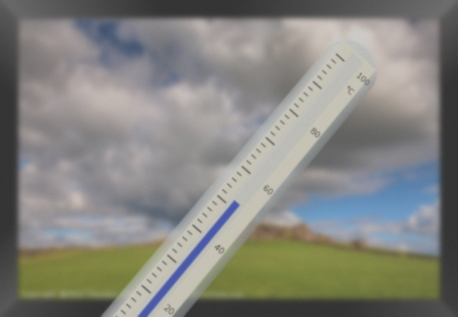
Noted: {"value": 52, "unit": "°C"}
